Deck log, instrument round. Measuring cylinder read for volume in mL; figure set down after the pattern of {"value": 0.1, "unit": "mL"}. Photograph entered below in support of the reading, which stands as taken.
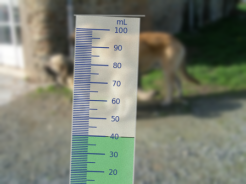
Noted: {"value": 40, "unit": "mL"}
